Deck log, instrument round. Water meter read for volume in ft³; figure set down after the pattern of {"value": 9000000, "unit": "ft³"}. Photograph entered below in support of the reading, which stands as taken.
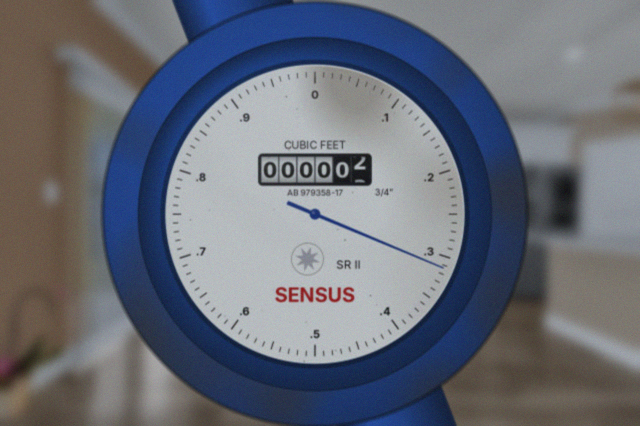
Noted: {"value": 2.31, "unit": "ft³"}
